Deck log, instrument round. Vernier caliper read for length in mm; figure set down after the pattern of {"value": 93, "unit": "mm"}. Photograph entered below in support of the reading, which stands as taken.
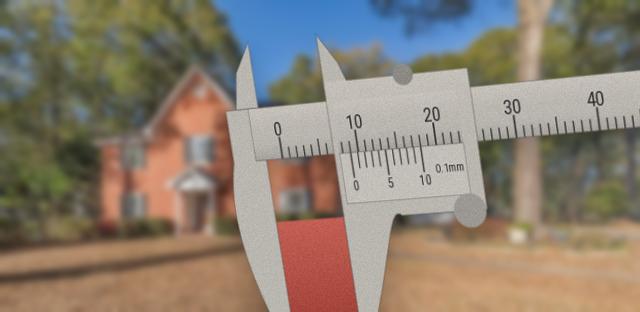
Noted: {"value": 9.0, "unit": "mm"}
